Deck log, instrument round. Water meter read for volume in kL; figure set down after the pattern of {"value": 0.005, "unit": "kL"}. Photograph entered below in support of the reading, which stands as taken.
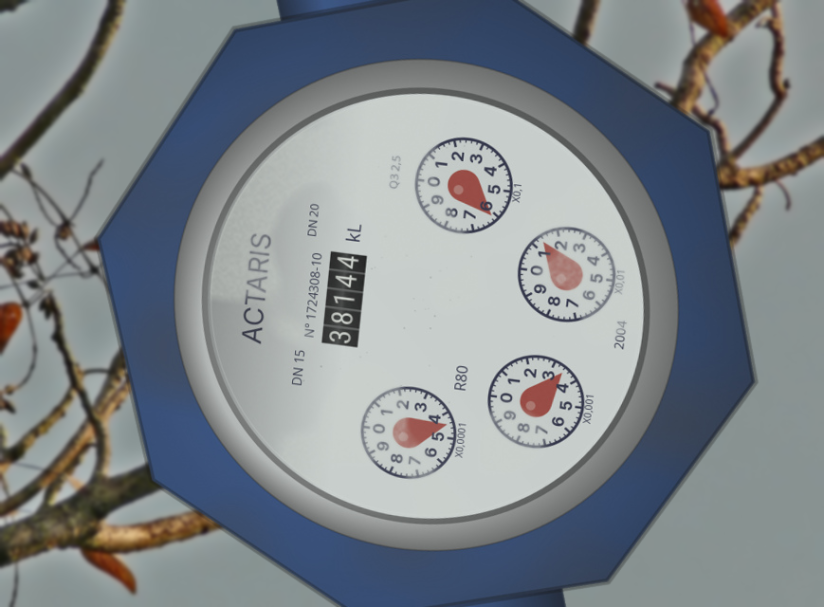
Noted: {"value": 38144.6134, "unit": "kL"}
